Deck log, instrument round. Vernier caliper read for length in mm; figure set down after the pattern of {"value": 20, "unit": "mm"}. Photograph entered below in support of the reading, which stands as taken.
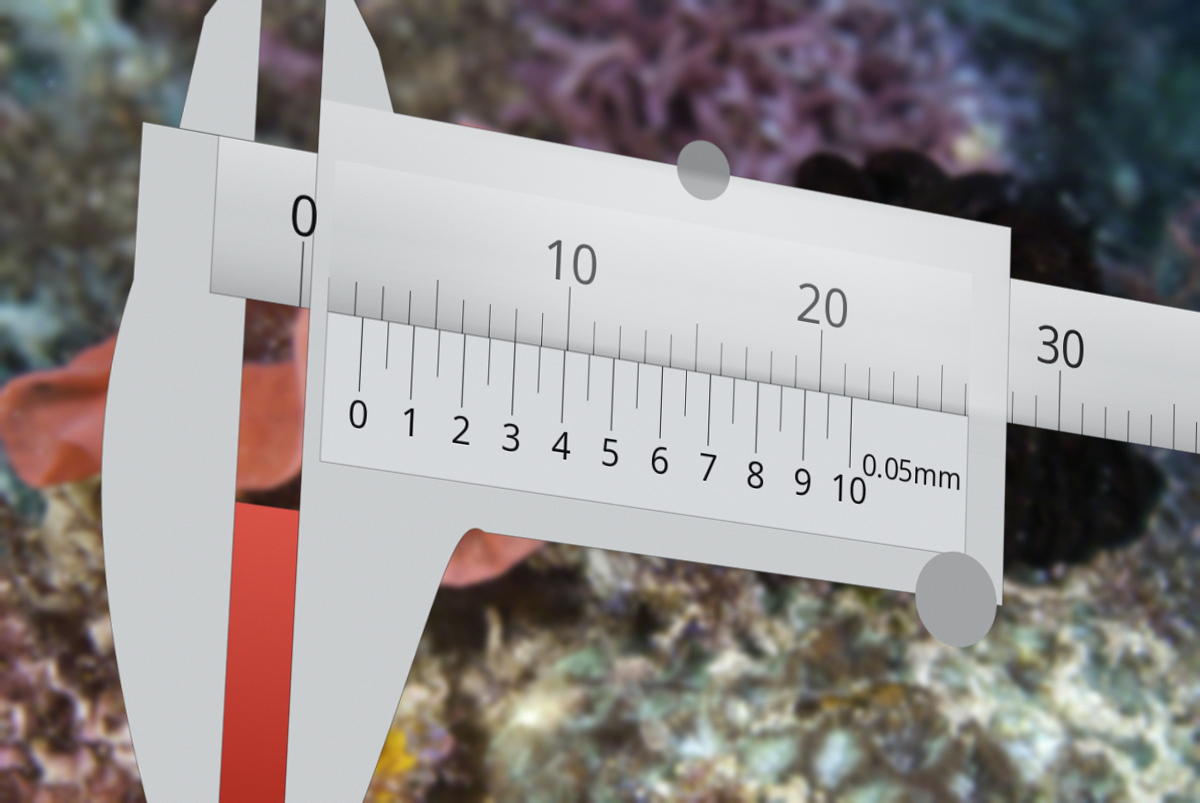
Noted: {"value": 2.30, "unit": "mm"}
